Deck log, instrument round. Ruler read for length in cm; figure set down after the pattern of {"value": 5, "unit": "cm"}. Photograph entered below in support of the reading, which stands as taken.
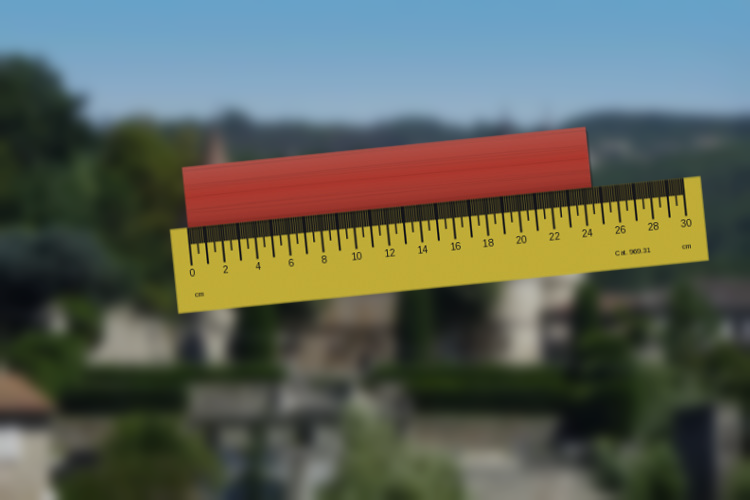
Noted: {"value": 24.5, "unit": "cm"}
